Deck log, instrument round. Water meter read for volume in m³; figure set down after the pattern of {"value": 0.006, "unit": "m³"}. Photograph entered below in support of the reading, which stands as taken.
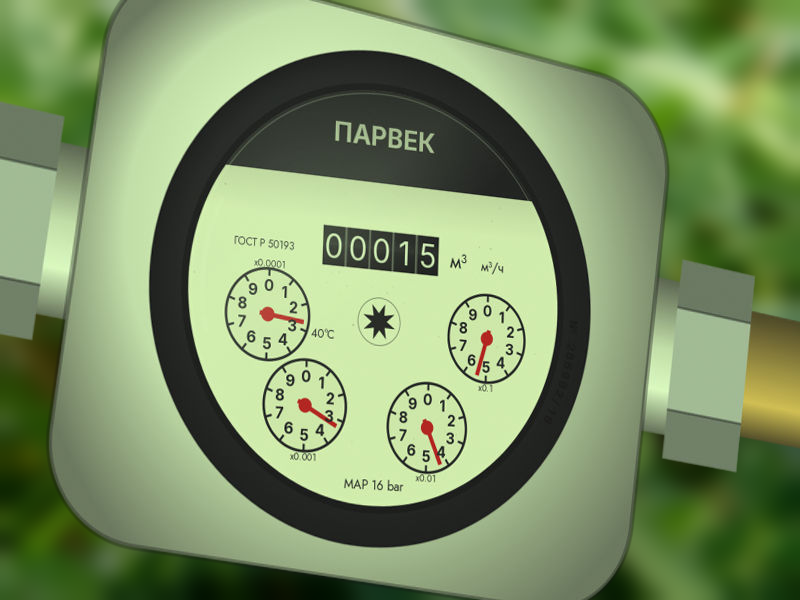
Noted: {"value": 15.5432, "unit": "m³"}
